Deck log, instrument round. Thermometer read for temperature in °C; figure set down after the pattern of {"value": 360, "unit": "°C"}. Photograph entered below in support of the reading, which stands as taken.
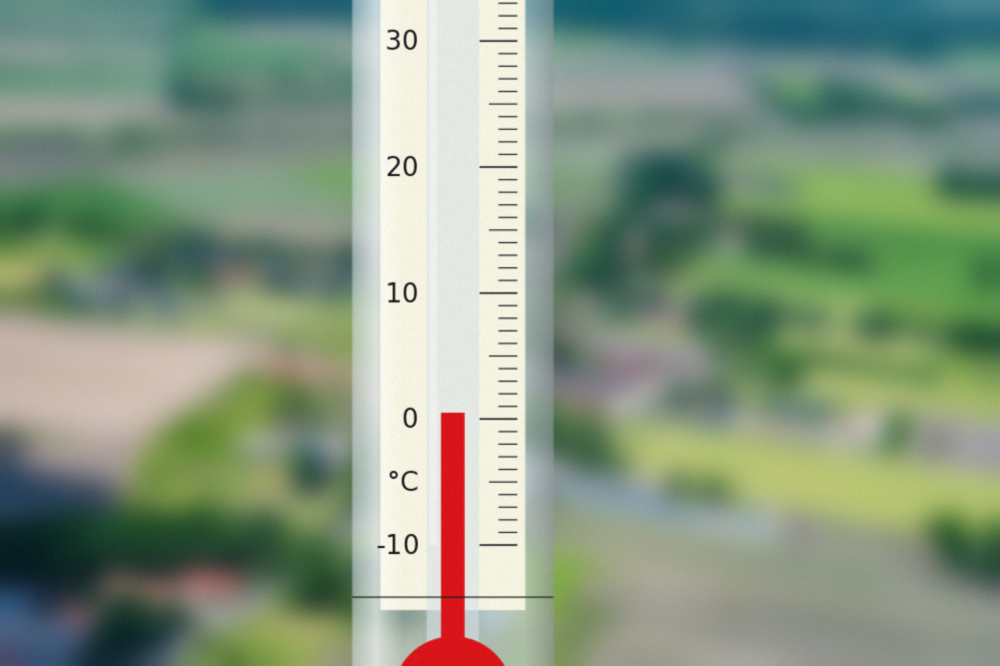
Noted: {"value": 0.5, "unit": "°C"}
